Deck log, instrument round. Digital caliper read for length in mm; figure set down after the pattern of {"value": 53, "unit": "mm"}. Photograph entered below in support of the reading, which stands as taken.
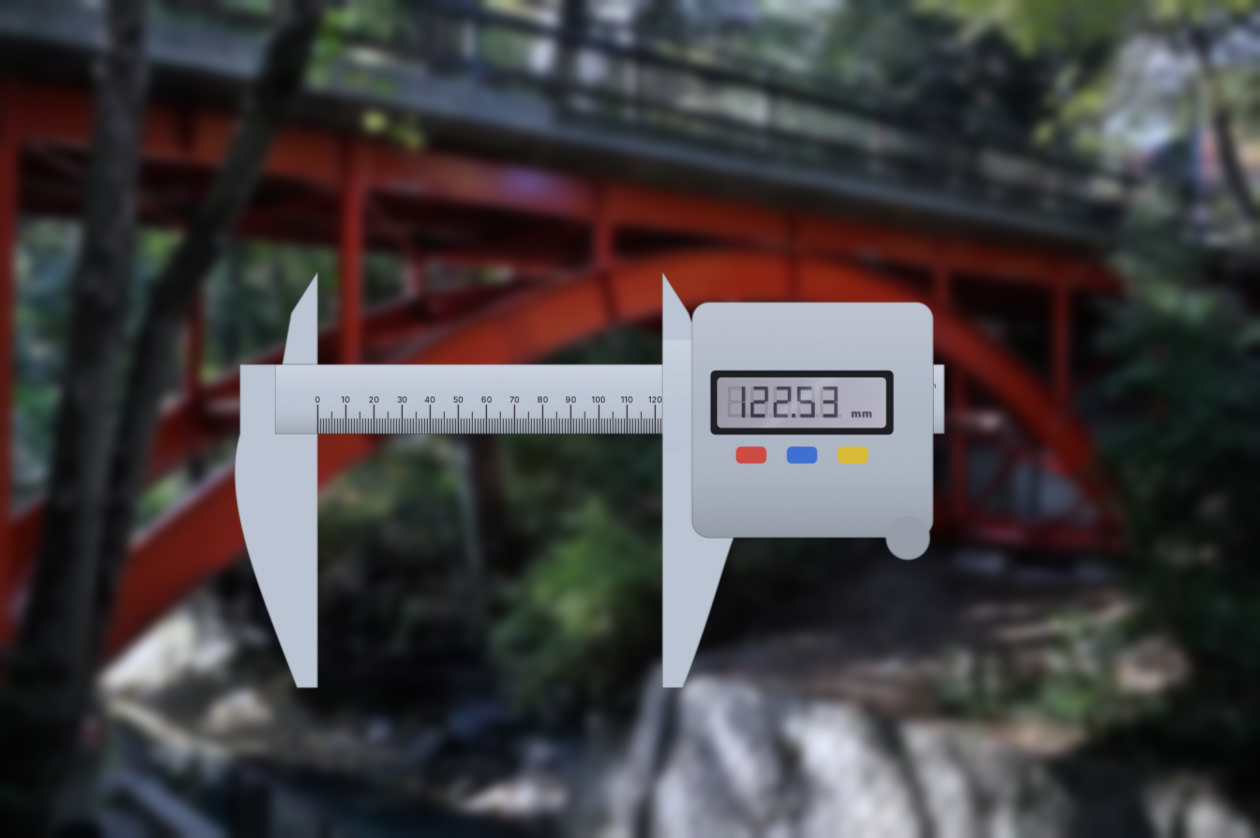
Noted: {"value": 122.53, "unit": "mm"}
